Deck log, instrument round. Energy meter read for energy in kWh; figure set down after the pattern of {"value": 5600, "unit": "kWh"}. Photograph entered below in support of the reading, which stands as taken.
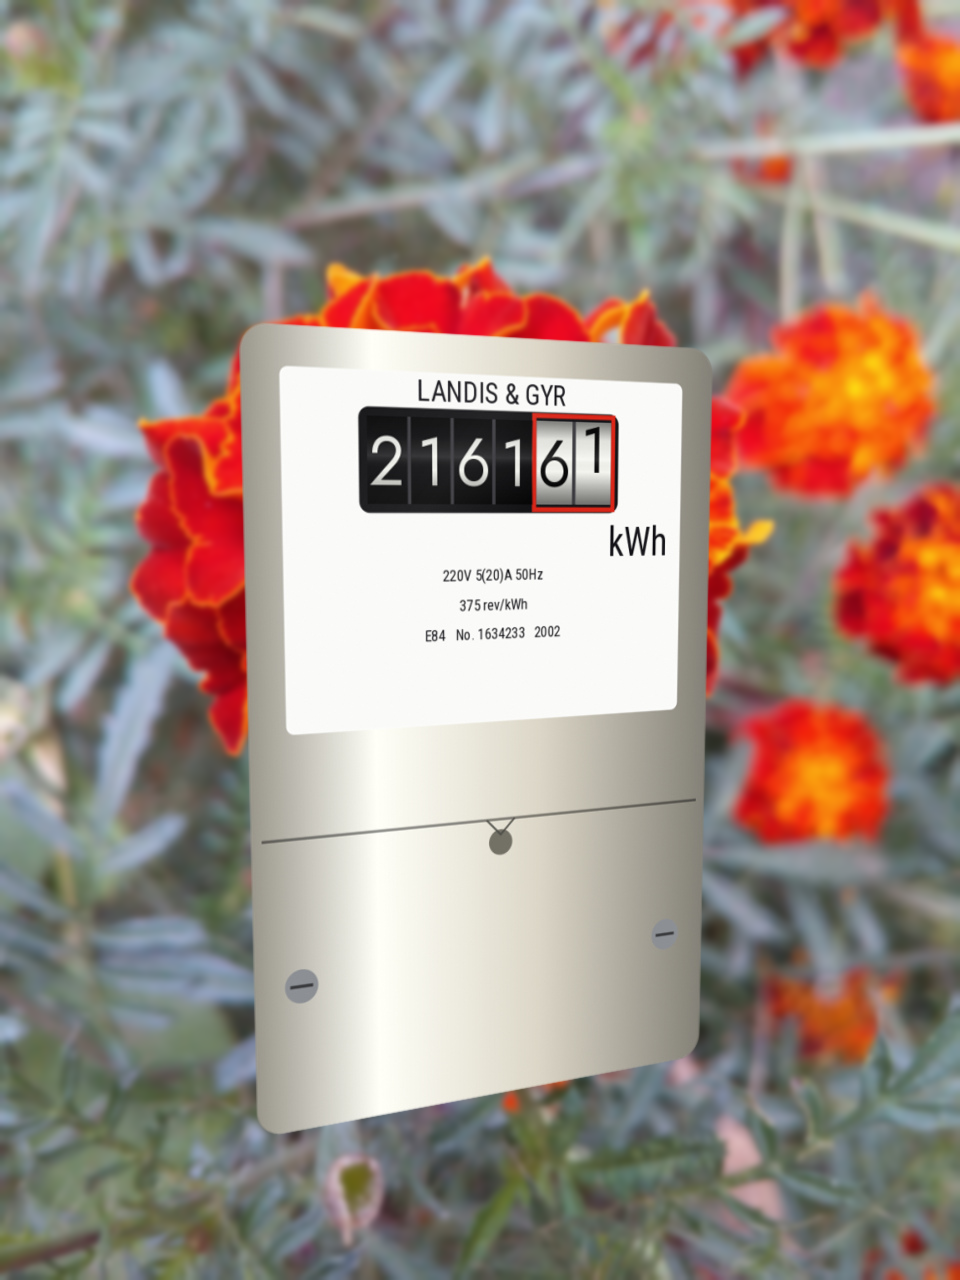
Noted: {"value": 2161.61, "unit": "kWh"}
